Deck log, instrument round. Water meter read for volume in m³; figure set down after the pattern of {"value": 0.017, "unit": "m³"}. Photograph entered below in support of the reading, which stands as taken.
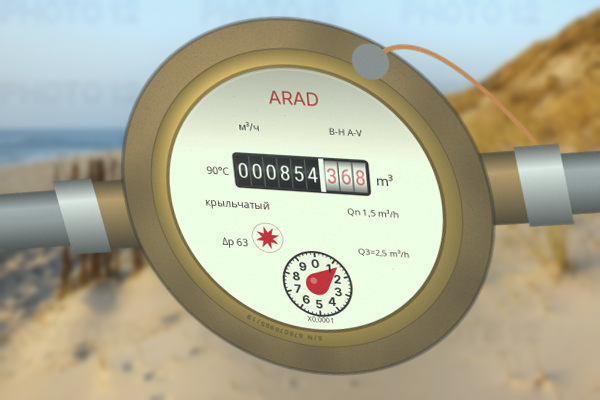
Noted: {"value": 854.3681, "unit": "m³"}
